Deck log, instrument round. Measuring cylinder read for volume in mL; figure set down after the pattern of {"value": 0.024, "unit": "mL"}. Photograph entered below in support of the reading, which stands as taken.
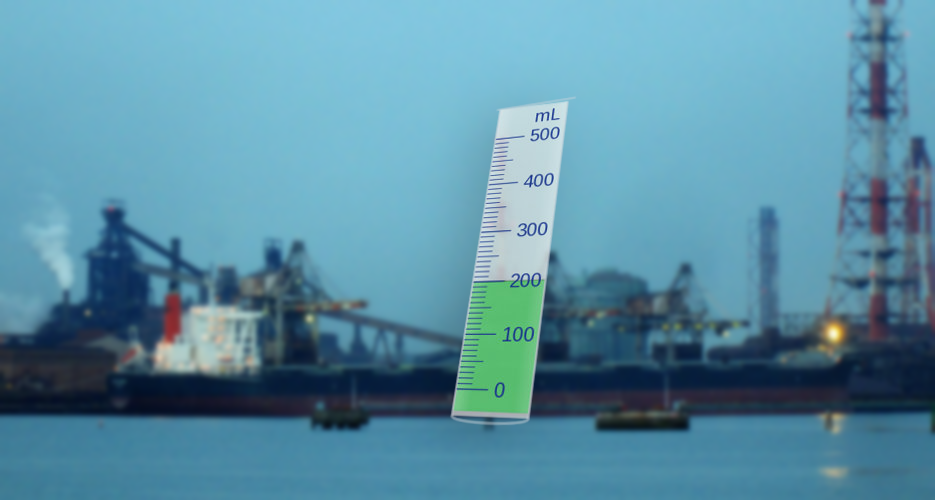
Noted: {"value": 200, "unit": "mL"}
